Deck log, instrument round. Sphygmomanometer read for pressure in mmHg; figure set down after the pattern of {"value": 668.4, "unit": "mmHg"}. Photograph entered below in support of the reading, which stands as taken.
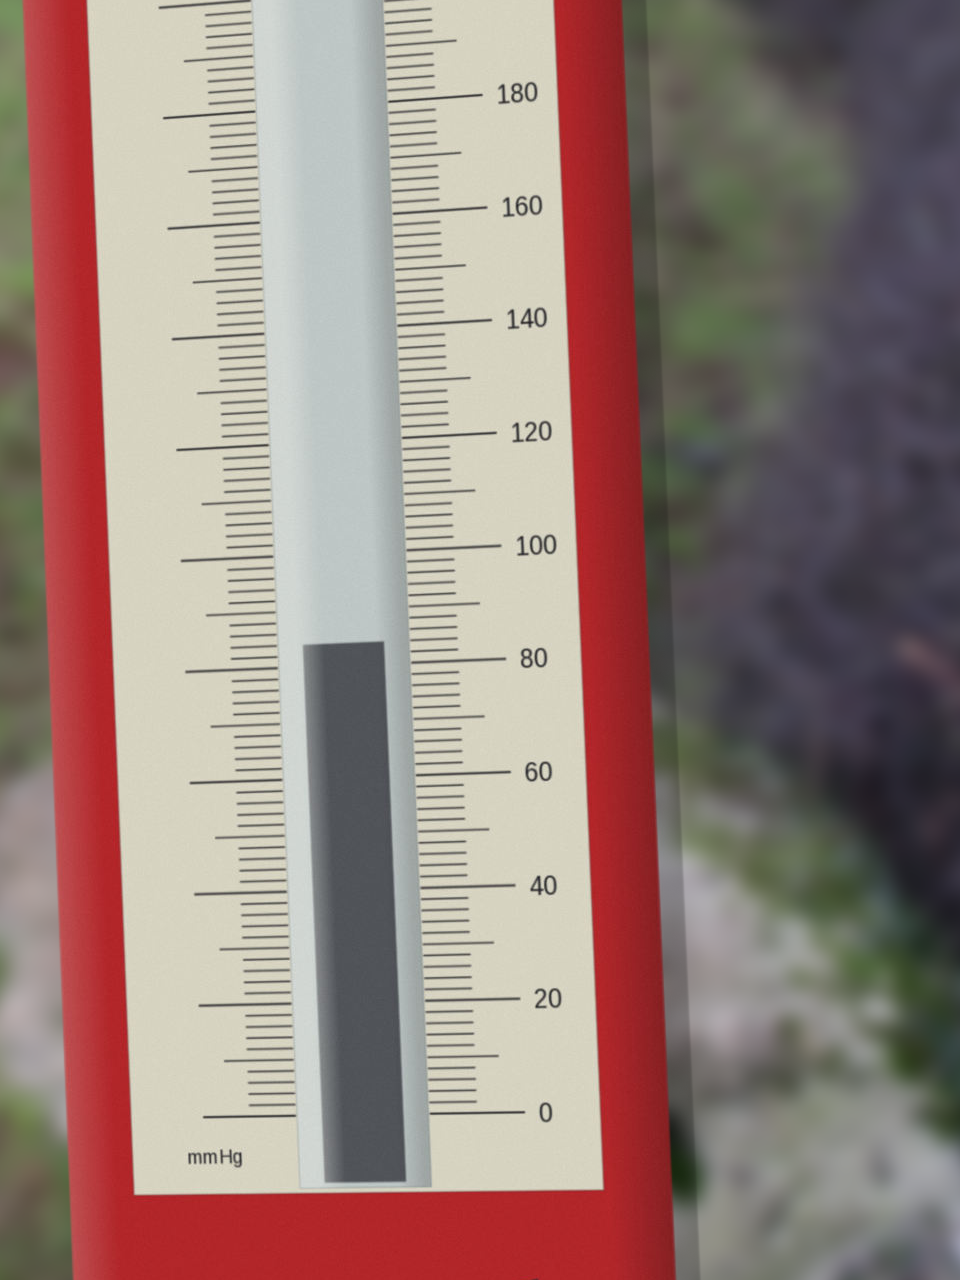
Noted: {"value": 84, "unit": "mmHg"}
